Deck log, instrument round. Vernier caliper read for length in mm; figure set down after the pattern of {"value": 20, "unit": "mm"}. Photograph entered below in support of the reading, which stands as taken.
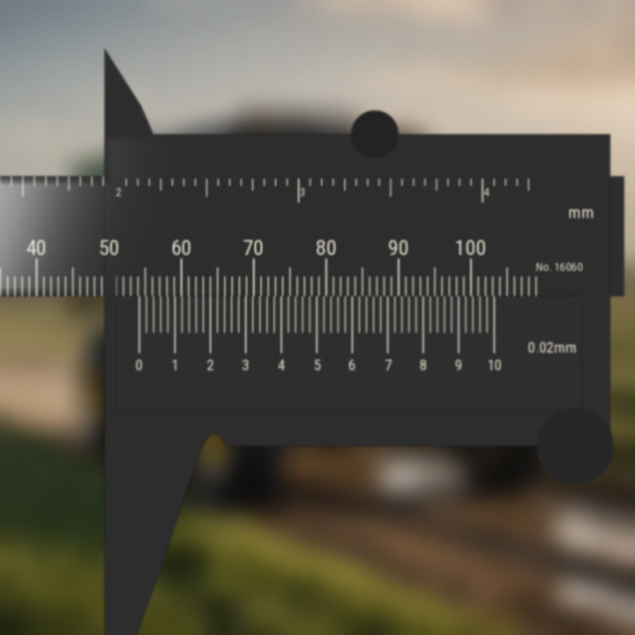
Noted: {"value": 54.2, "unit": "mm"}
